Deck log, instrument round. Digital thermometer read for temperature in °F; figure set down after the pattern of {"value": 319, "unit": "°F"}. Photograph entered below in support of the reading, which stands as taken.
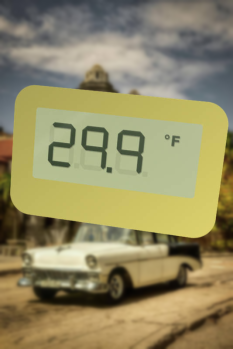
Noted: {"value": 29.9, "unit": "°F"}
